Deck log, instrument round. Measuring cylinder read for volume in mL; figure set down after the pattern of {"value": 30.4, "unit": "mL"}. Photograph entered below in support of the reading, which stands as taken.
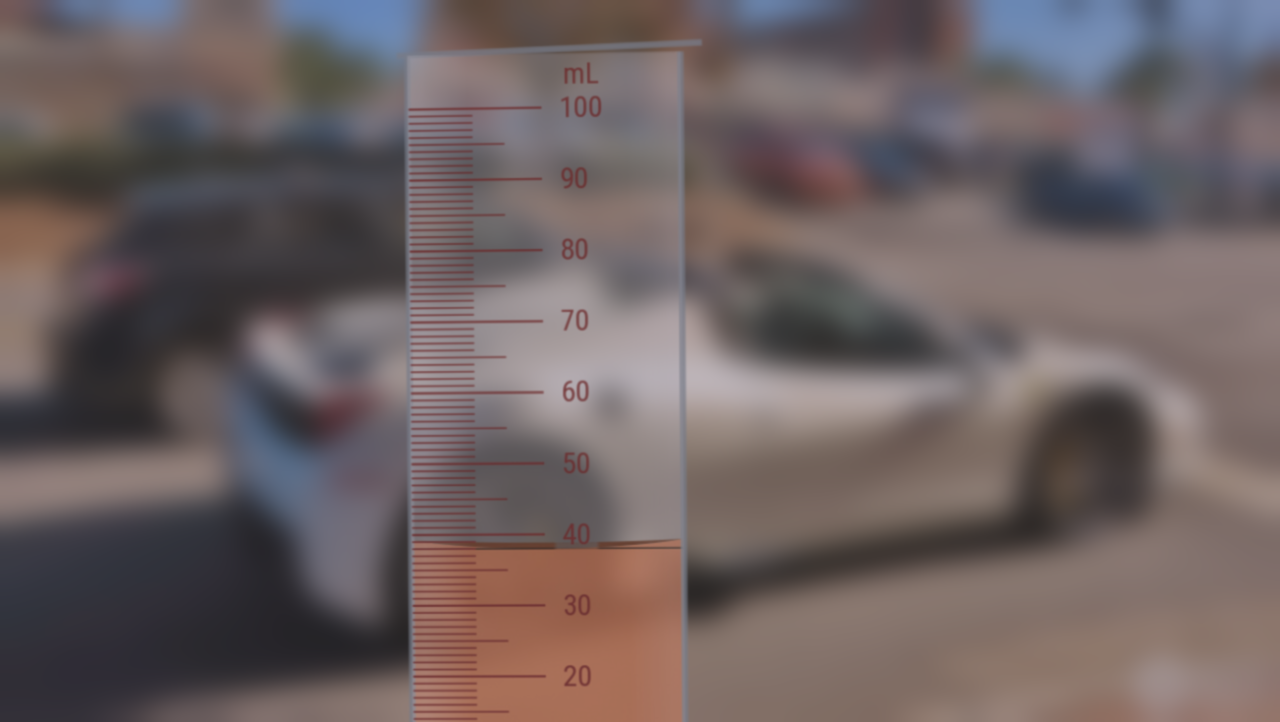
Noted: {"value": 38, "unit": "mL"}
